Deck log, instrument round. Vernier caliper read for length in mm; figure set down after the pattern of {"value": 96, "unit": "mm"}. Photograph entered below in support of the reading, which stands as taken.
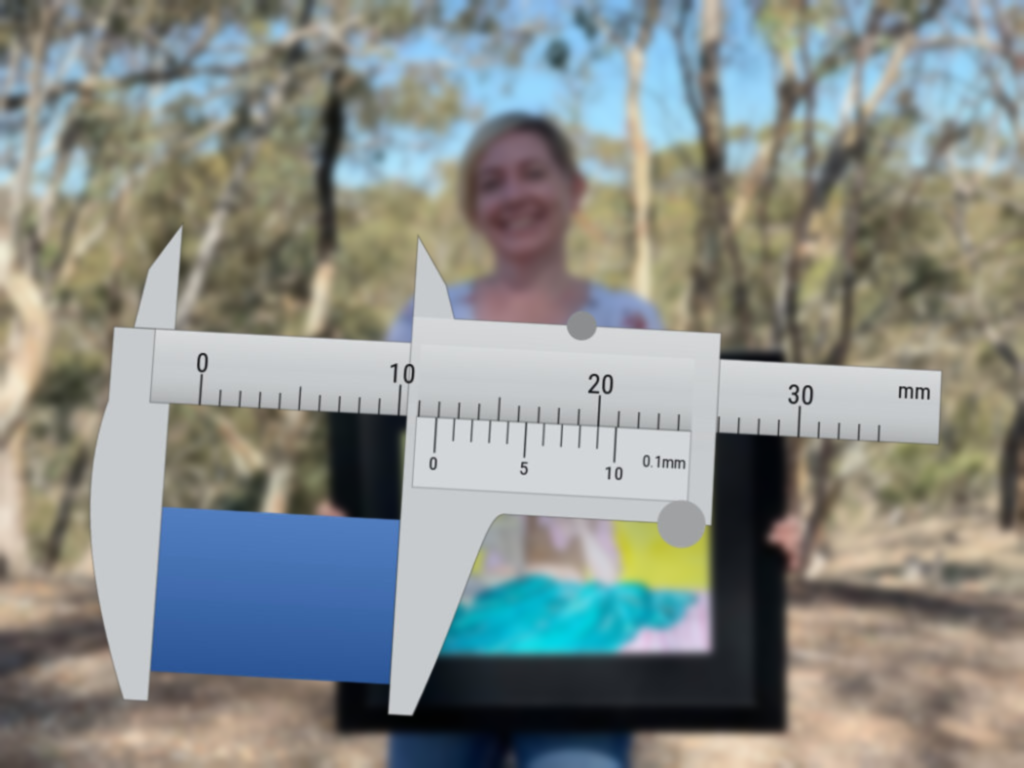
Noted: {"value": 11.9, "unit": "mm"}
